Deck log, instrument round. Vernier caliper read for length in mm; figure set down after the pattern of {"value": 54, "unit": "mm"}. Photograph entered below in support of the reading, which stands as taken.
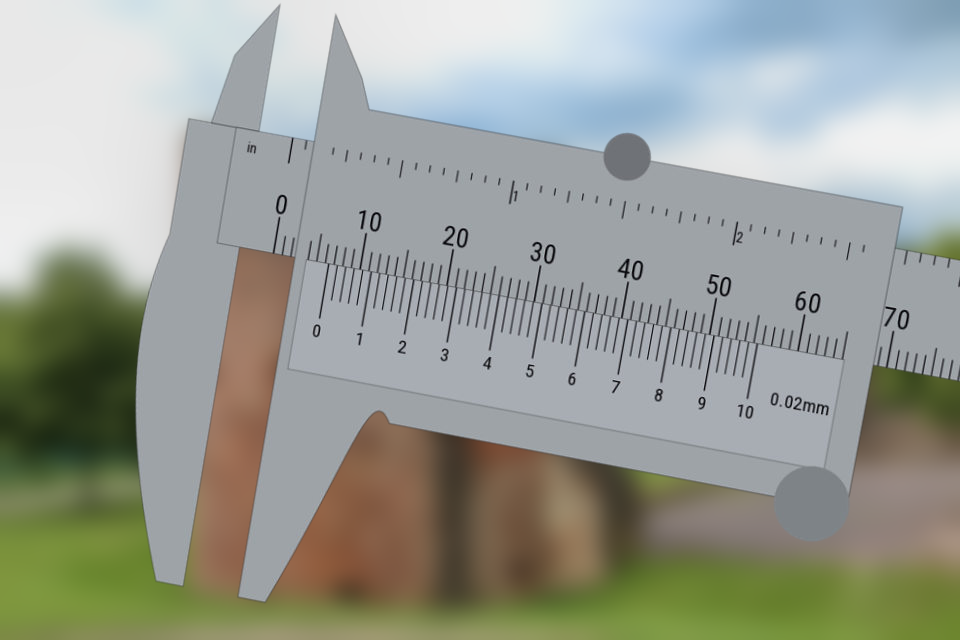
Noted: {"value": 6.4, "unit": "mm"}
